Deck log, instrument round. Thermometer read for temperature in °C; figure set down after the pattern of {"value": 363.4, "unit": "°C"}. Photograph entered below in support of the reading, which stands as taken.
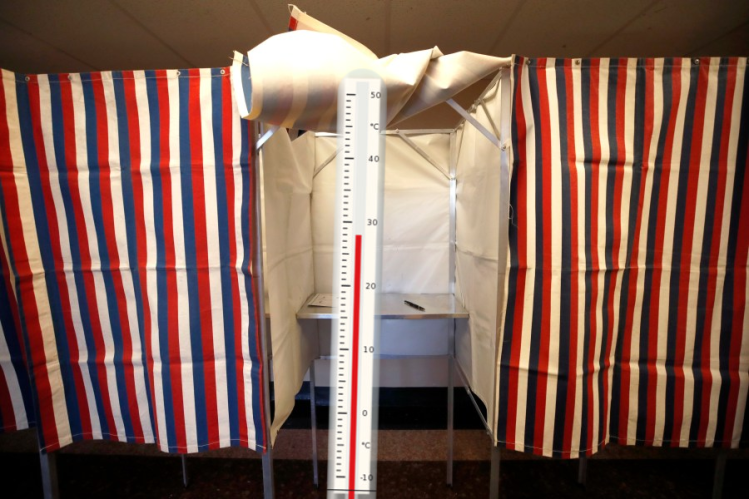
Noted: {"value": 28, "unit": "°C"}
